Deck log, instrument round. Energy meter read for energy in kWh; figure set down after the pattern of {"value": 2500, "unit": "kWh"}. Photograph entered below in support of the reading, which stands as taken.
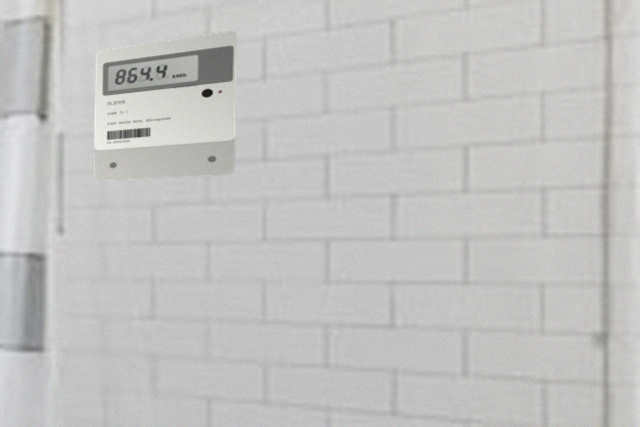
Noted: {"value": 864.4, "unit": "kWh"}
